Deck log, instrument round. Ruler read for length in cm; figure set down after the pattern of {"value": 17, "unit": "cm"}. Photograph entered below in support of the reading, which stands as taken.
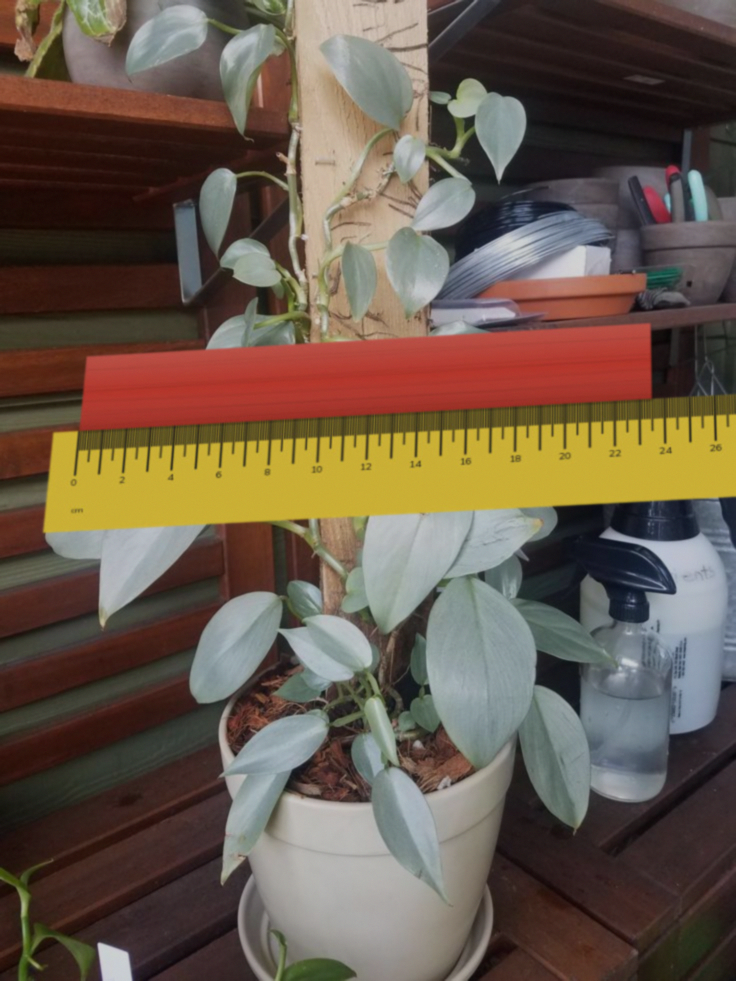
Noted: {"value": 23.5, "unit": "cm"}
